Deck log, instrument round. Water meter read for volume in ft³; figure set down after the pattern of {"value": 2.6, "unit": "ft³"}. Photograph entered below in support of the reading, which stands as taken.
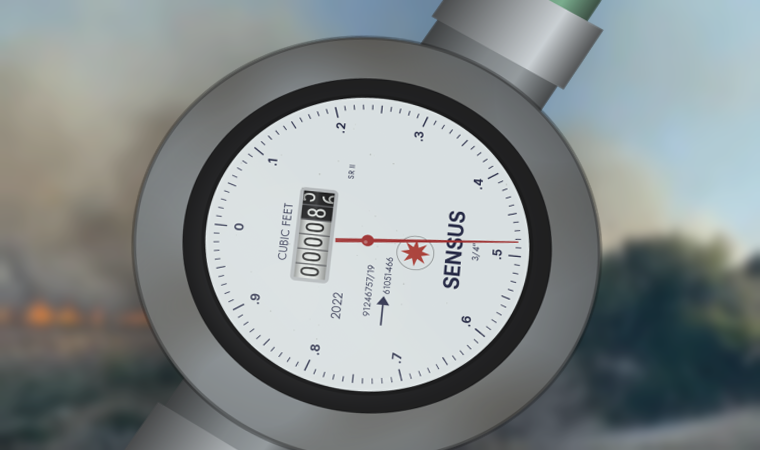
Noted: {"value": 85.48, "unit": "ft³"}
